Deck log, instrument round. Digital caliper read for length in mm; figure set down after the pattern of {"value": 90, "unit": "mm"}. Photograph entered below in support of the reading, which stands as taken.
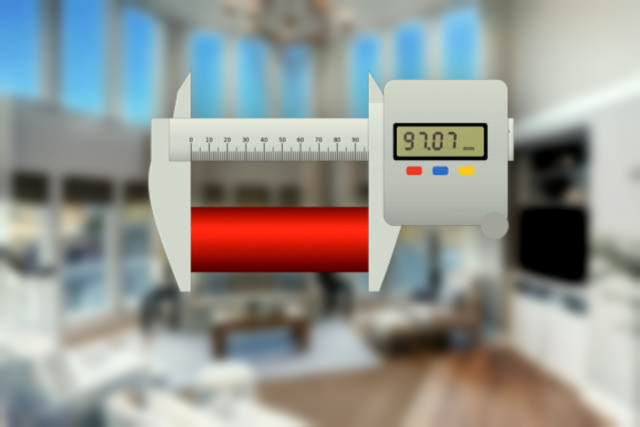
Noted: {"value": 97.07, "unit": "mm"}
